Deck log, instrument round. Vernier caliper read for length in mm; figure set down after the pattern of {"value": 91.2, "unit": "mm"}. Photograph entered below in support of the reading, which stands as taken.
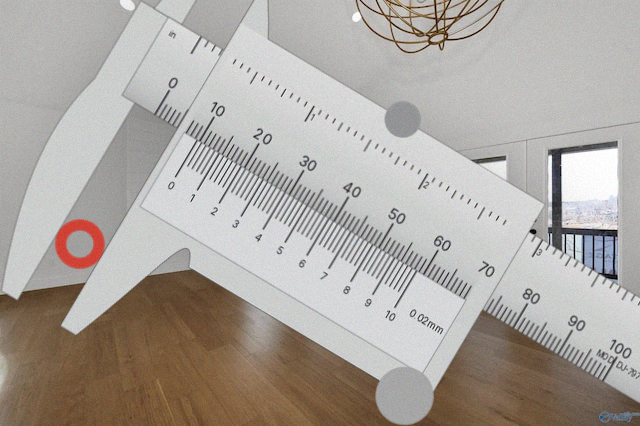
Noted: {"value": 9.5, "unit": "mm"}
